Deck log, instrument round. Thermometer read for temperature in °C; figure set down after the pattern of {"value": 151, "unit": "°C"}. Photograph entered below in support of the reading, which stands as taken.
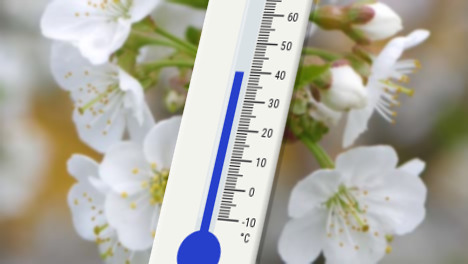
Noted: {"value": 40, "unit": "°C"}
